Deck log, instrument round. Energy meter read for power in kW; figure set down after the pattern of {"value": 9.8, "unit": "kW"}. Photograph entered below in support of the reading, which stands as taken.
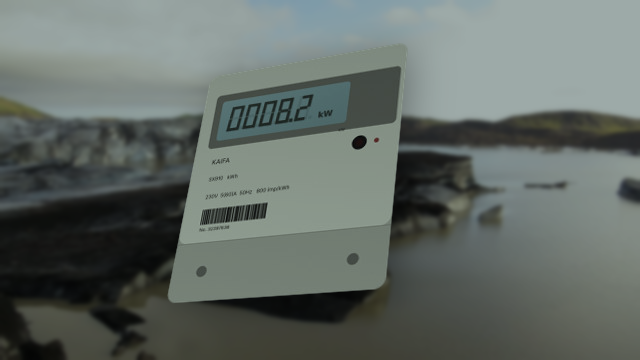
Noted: {"value": 8.2, "unit": "kW"}
